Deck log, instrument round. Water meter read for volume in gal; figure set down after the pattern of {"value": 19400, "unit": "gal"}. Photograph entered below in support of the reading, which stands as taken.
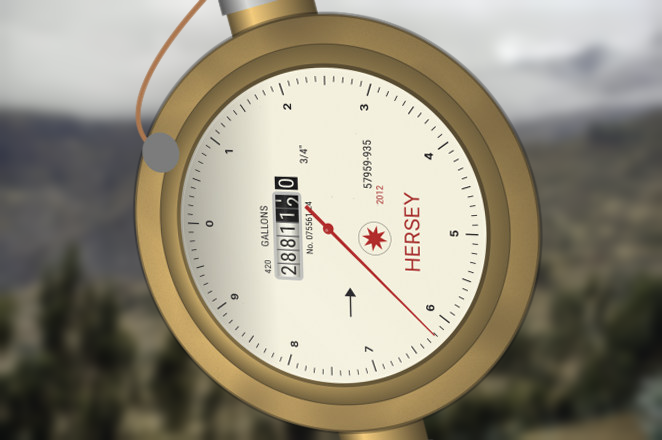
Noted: {"value": 2881116.2, "unit": "gal"}
